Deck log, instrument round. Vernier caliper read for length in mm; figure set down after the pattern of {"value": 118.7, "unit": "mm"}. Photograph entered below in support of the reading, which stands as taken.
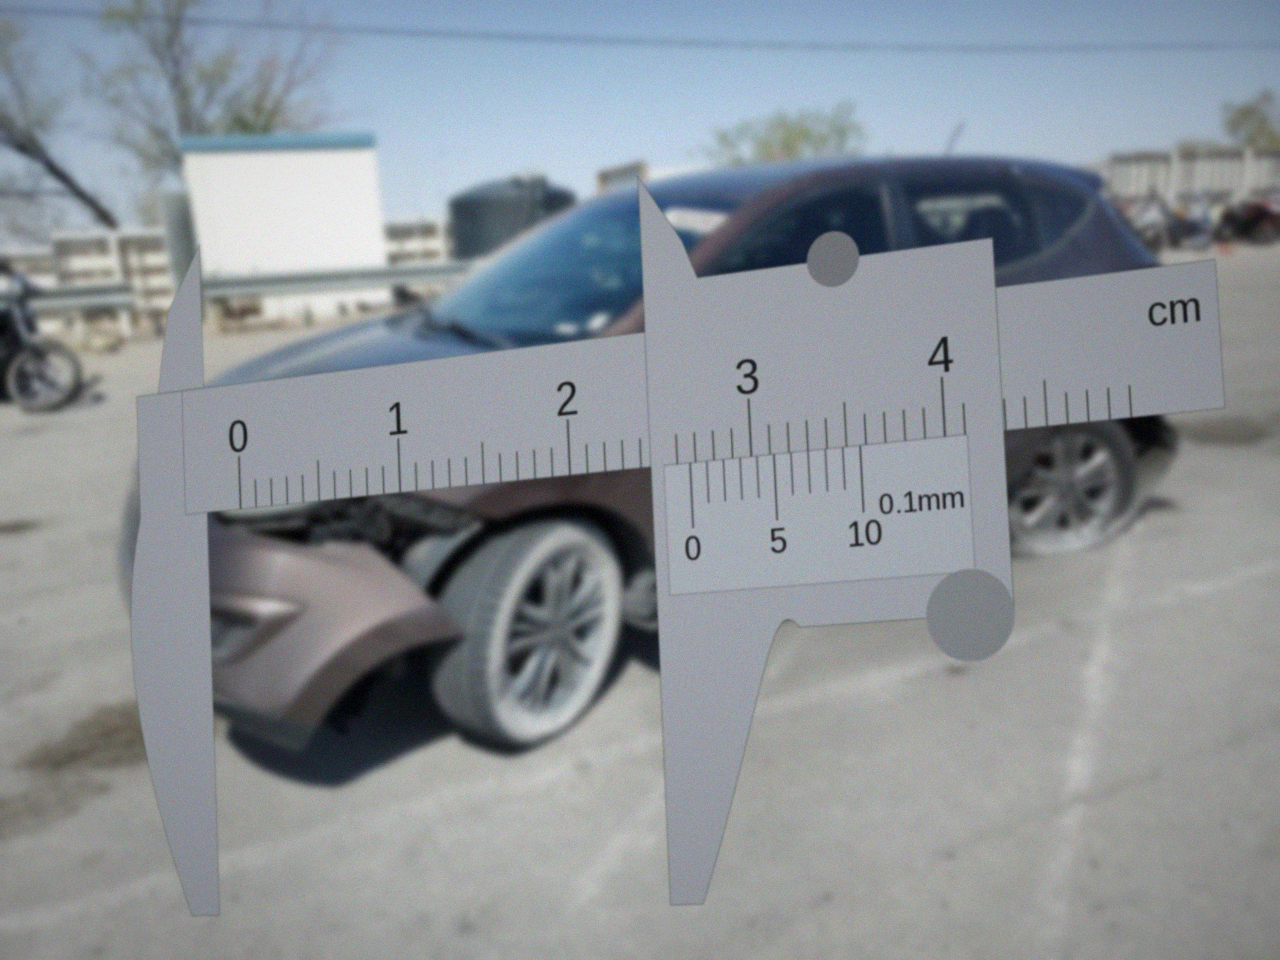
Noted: {"value": 26.7, "unit": "mm"}
